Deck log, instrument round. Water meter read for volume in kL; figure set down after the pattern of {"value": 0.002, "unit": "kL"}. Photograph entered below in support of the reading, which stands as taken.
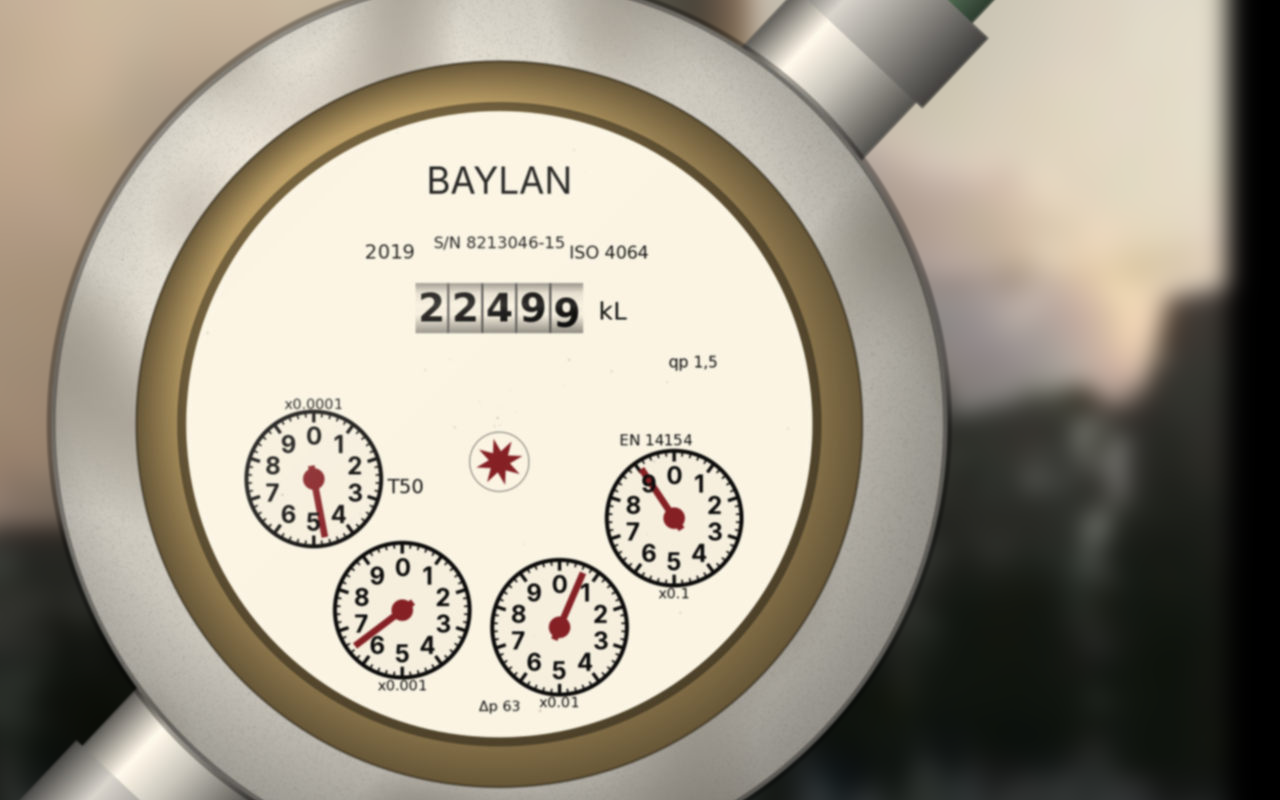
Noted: {"value": 22498.9064, "unit": "kL"}
